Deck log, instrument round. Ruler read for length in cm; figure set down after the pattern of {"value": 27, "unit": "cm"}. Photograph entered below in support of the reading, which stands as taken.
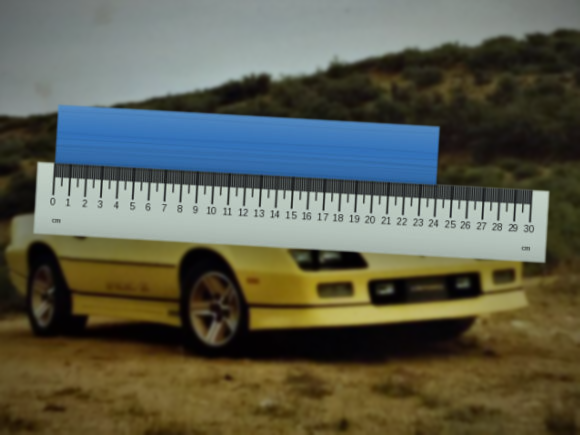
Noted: {"value": 24, "unit": "cm"}
